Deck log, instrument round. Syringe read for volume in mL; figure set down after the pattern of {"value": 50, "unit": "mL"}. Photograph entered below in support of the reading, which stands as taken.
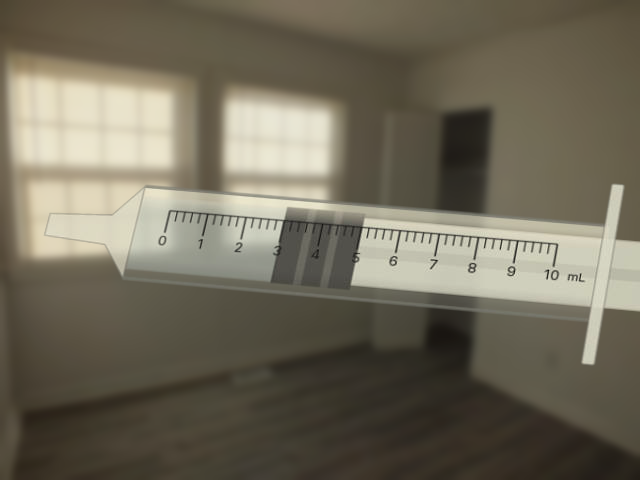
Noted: {"value": 3, "unit": "mL"}
